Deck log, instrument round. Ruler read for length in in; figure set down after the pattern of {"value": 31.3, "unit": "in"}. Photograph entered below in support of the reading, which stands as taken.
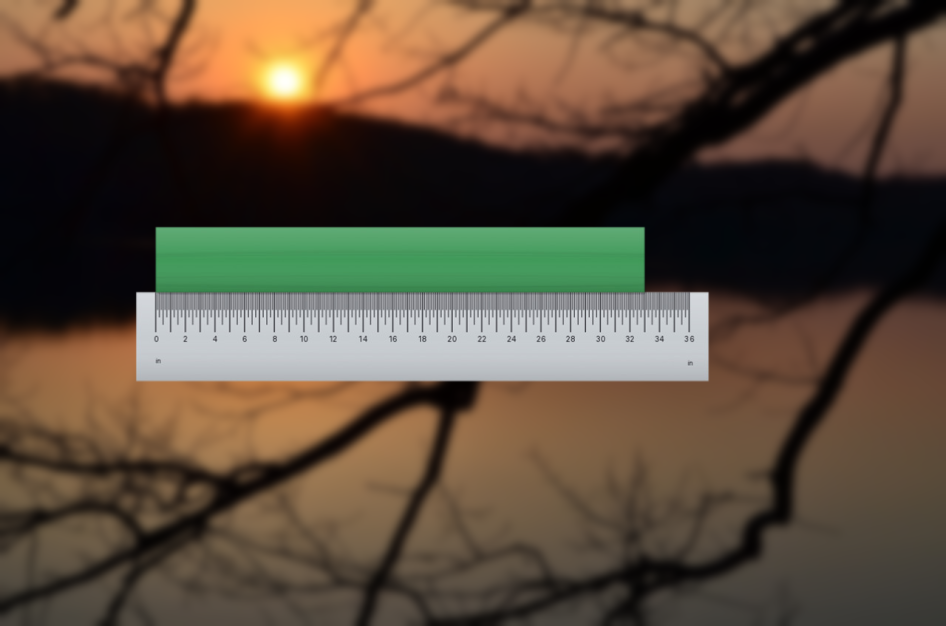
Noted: {"value": 33, "unit": "in"}
